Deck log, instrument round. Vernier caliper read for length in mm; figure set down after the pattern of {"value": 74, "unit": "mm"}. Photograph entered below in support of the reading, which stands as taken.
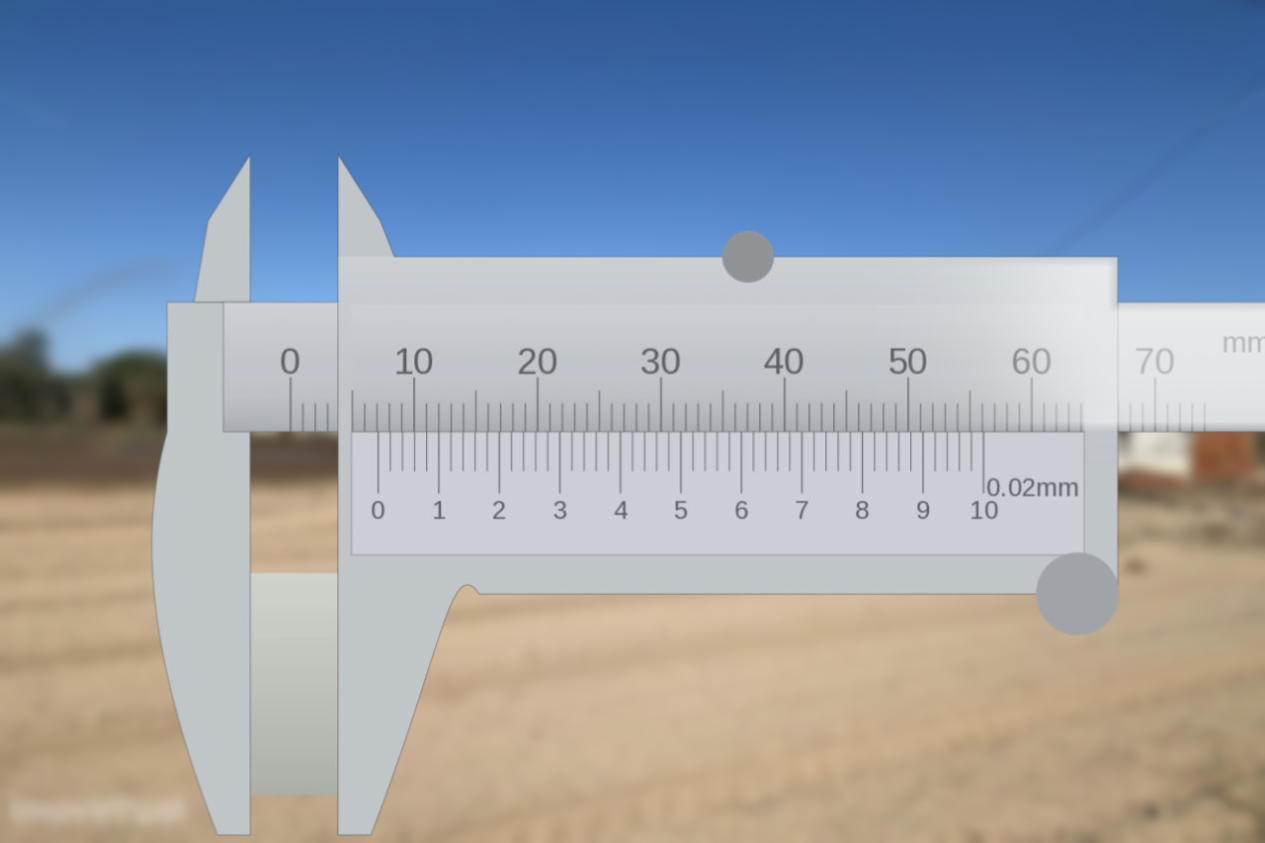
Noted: {"value": 7.1, "unit": "mm"}
